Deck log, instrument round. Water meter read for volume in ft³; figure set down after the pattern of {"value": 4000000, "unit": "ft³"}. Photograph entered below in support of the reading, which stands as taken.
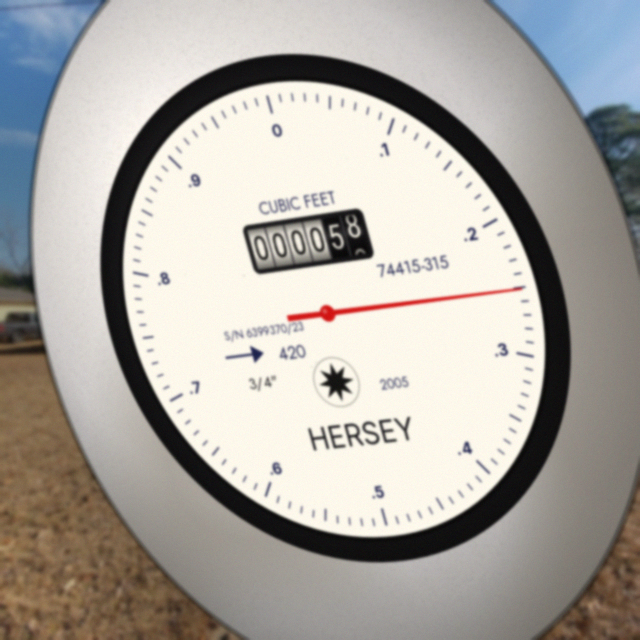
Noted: {"value": 58.25, "unit": "ft³"}
